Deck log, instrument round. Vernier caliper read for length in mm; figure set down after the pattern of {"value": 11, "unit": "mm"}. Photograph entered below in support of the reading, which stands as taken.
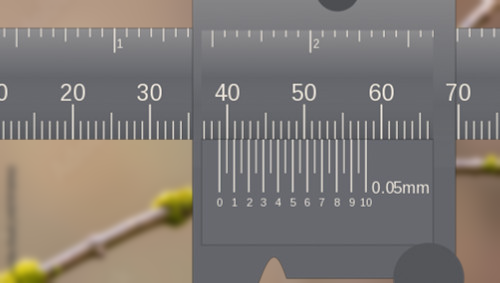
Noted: {"value": 39.0, "unit": "mm"}
